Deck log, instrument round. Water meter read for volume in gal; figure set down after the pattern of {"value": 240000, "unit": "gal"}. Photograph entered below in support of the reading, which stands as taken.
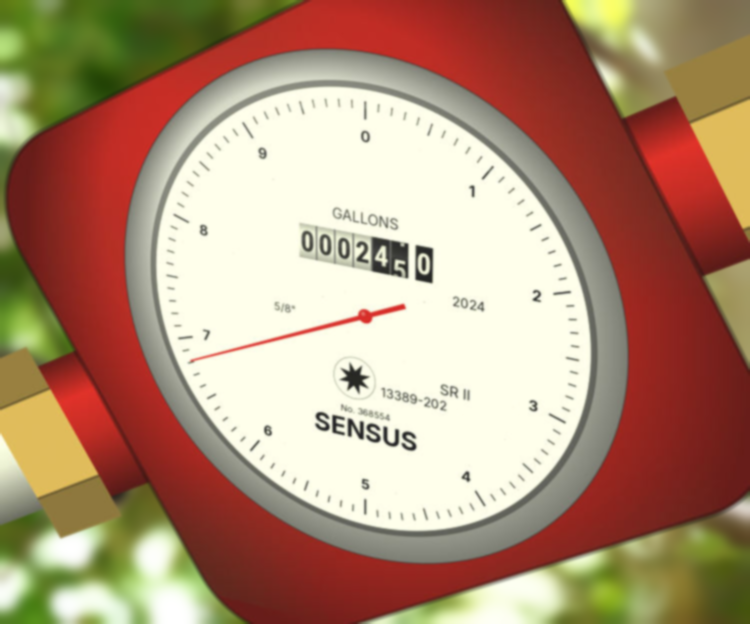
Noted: {"value": 2446.8, "unit": "gal"}
